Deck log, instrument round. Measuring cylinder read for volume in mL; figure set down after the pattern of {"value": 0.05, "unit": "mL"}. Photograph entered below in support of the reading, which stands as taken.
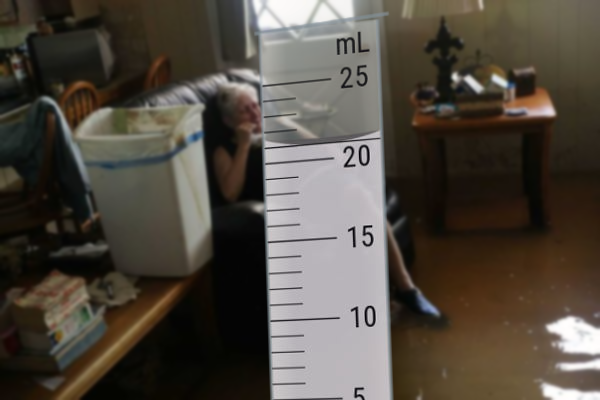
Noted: {"value": 21, "unit": "mL"}
